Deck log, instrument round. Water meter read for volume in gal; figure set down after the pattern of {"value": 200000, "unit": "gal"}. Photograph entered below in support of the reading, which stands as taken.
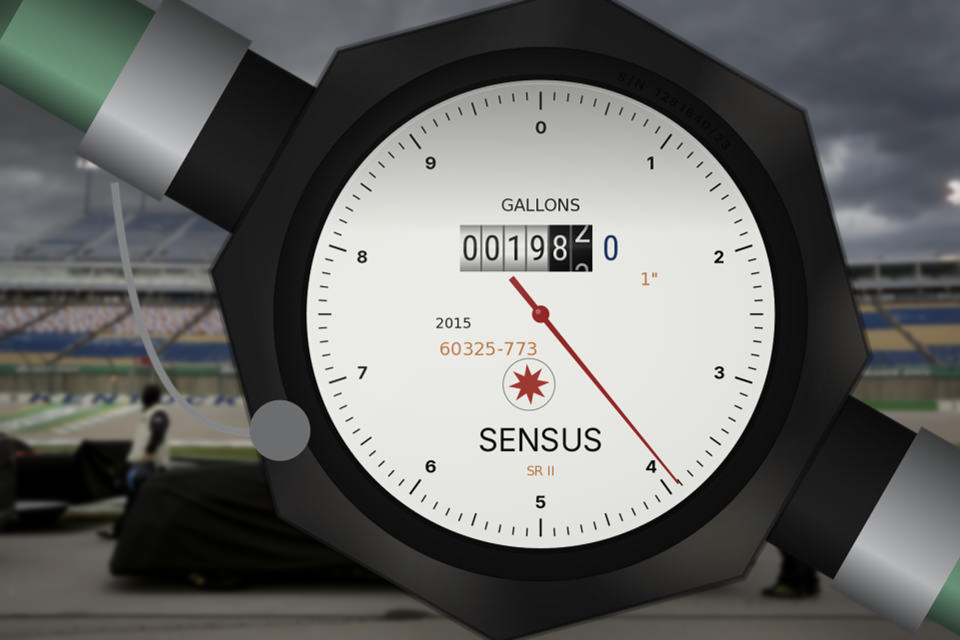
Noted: {"value": 19823.9, "unit": "gal"}
